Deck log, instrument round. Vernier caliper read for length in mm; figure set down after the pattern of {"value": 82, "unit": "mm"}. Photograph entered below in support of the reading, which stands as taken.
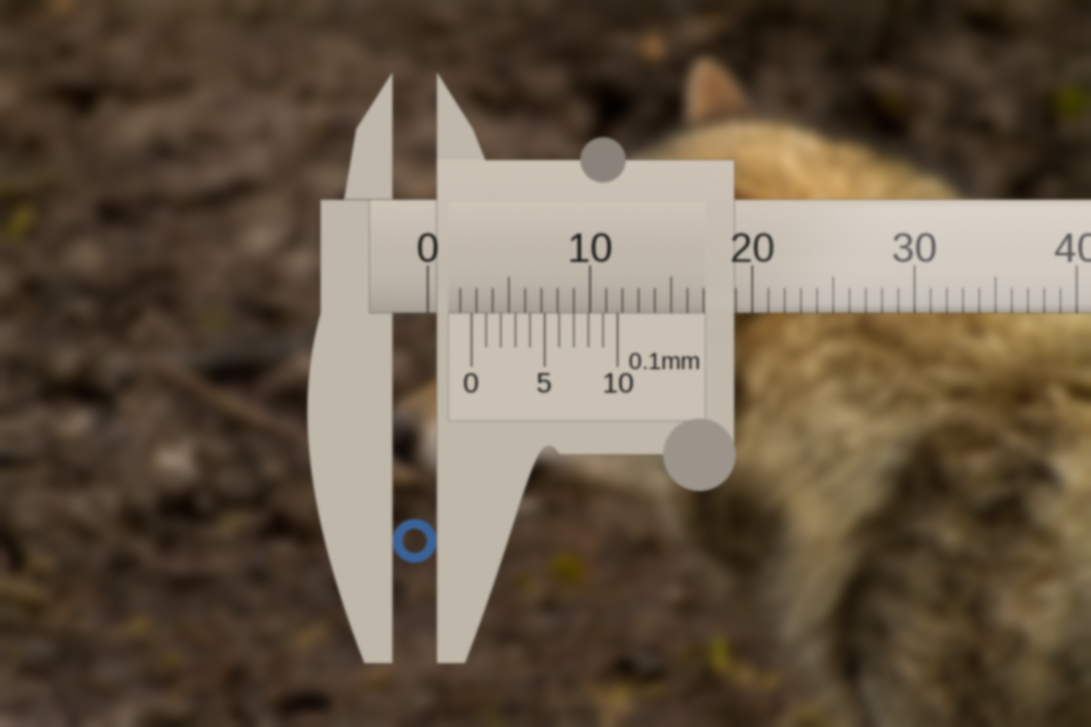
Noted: {"value": 2.7, "unit": "mm"}
